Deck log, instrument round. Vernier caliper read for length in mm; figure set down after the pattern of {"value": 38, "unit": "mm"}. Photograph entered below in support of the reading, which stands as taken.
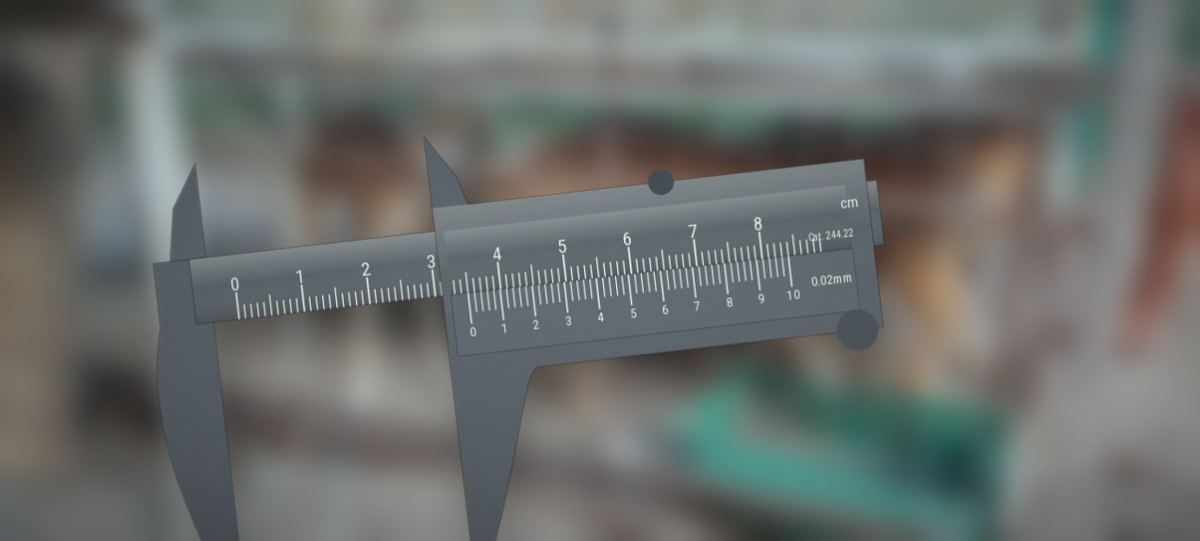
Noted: {"value": 35.0, "unit": "mm"}
